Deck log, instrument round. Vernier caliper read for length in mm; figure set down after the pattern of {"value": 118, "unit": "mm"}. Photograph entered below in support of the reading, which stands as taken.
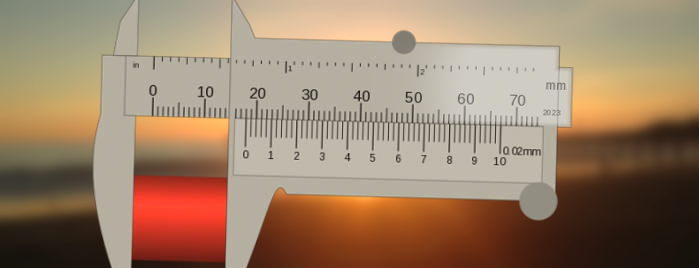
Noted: {"value": 18.0, "unit": "mm"}
